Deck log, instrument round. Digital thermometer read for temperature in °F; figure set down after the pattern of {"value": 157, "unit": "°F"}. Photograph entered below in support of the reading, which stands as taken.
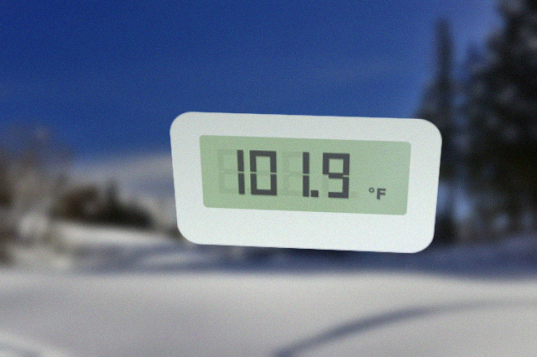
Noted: {"value": 101.9, "unit": "°F"}
